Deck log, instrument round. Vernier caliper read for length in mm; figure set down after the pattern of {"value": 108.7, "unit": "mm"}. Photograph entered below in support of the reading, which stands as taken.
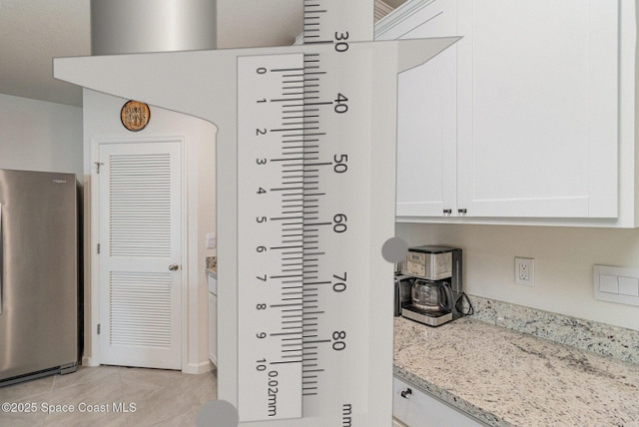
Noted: {"value": 34.2, "unit": "mm"}
